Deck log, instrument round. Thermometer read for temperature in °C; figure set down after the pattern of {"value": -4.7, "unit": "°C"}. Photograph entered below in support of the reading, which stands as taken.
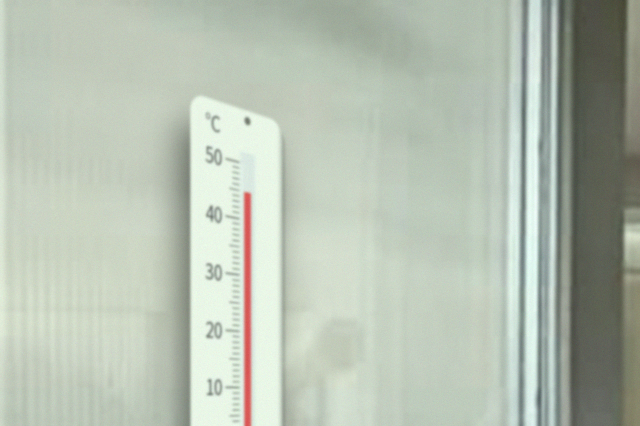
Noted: {"value": 45, "unit": "°C"}
